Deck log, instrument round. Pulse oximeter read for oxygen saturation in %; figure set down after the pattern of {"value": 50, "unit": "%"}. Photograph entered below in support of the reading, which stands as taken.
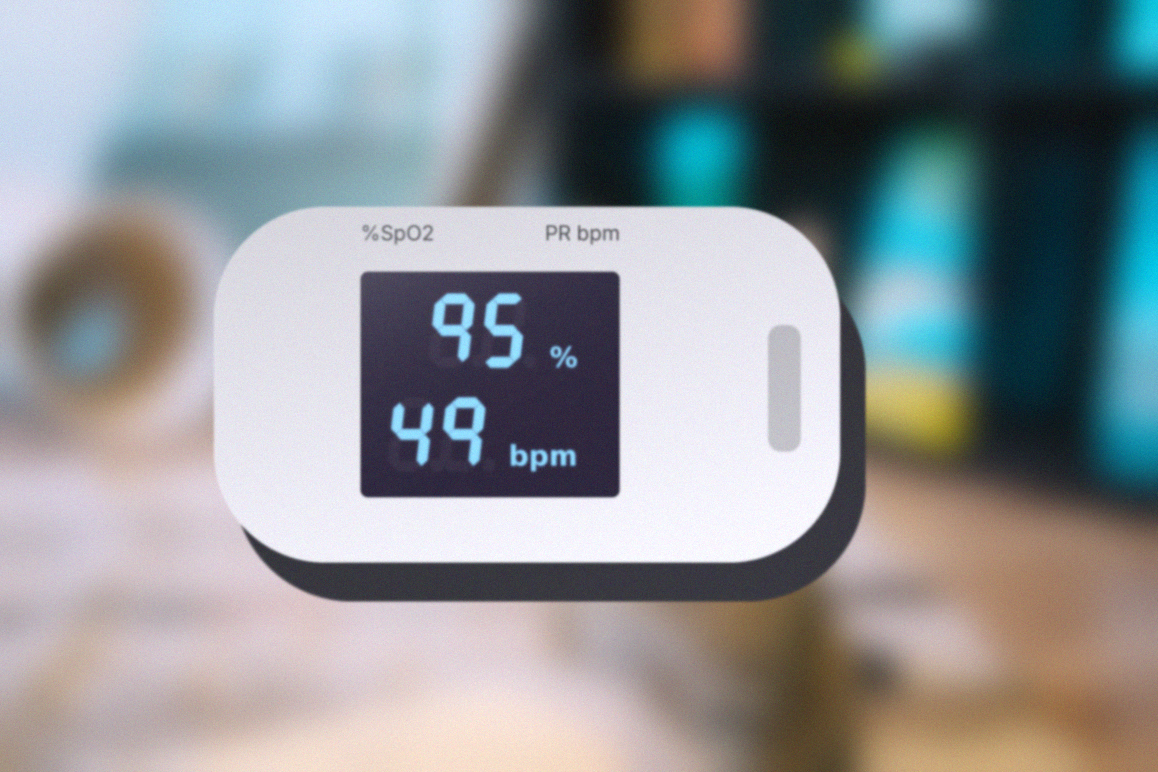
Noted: {"value": 95, "unit": "%"}
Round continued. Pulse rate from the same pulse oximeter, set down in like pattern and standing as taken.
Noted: {"value": 49, "unit": "bpm"}
